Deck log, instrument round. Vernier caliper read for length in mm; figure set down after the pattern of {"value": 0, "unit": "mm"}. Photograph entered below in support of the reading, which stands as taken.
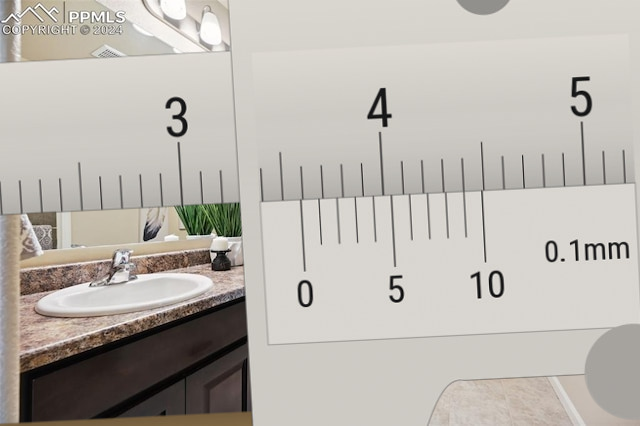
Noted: {"value": 35.9, "unit": "mm"}
